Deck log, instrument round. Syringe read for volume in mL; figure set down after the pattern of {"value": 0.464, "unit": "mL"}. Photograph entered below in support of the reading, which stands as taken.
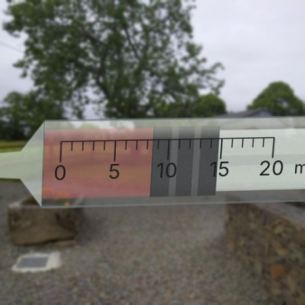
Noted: {"value": 8.5, "unit": "mL"}
